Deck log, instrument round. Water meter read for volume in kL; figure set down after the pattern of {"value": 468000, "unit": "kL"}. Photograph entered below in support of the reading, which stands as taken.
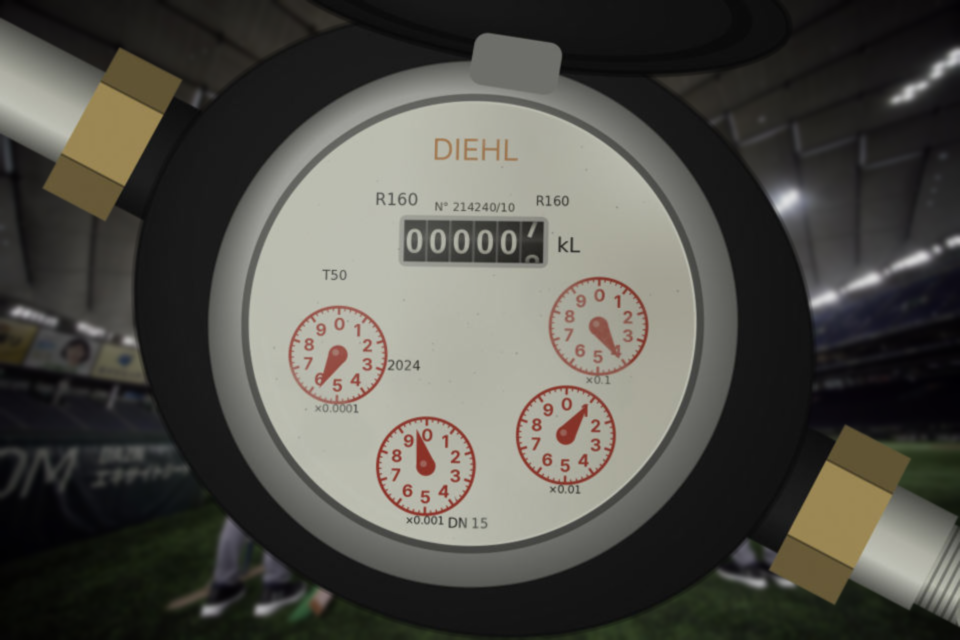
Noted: {"value": 7.4095, "unit": "kL"}
